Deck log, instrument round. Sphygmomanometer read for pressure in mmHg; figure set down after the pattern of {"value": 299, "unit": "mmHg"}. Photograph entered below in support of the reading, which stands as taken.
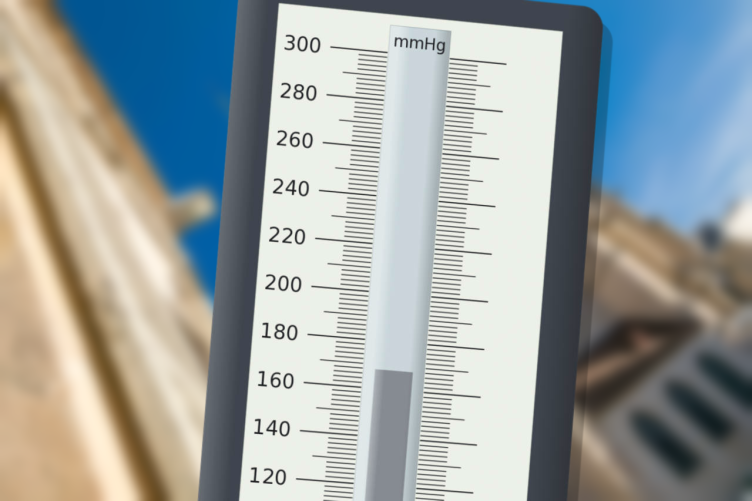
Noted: {"value": 168, "unit": "mmHg"}
